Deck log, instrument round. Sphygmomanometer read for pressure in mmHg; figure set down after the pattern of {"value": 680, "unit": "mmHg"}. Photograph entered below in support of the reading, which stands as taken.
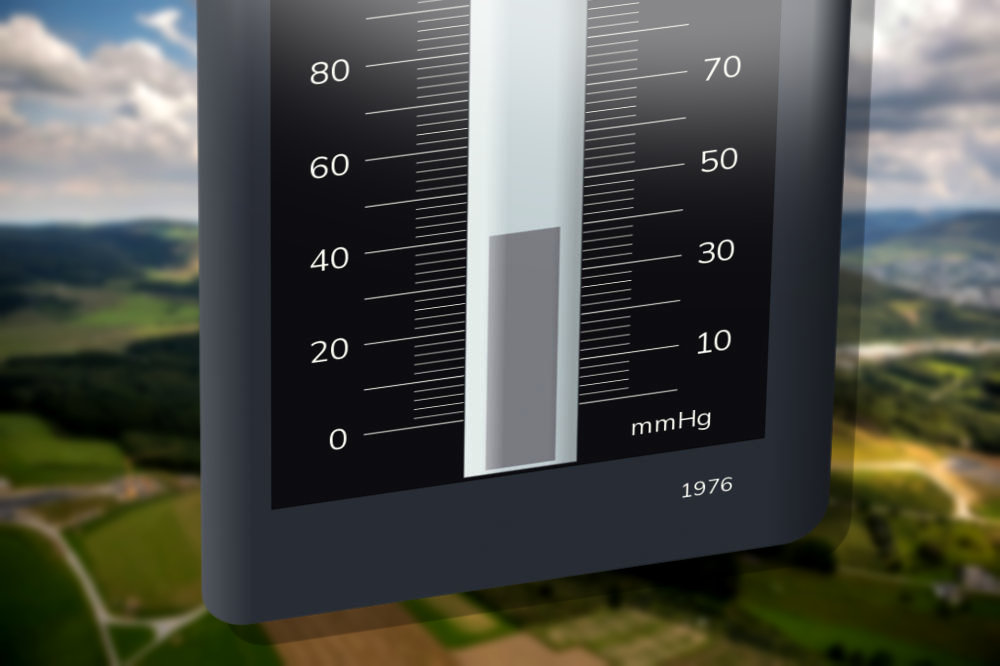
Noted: {"value": 40, "unit": "mmHg"}
